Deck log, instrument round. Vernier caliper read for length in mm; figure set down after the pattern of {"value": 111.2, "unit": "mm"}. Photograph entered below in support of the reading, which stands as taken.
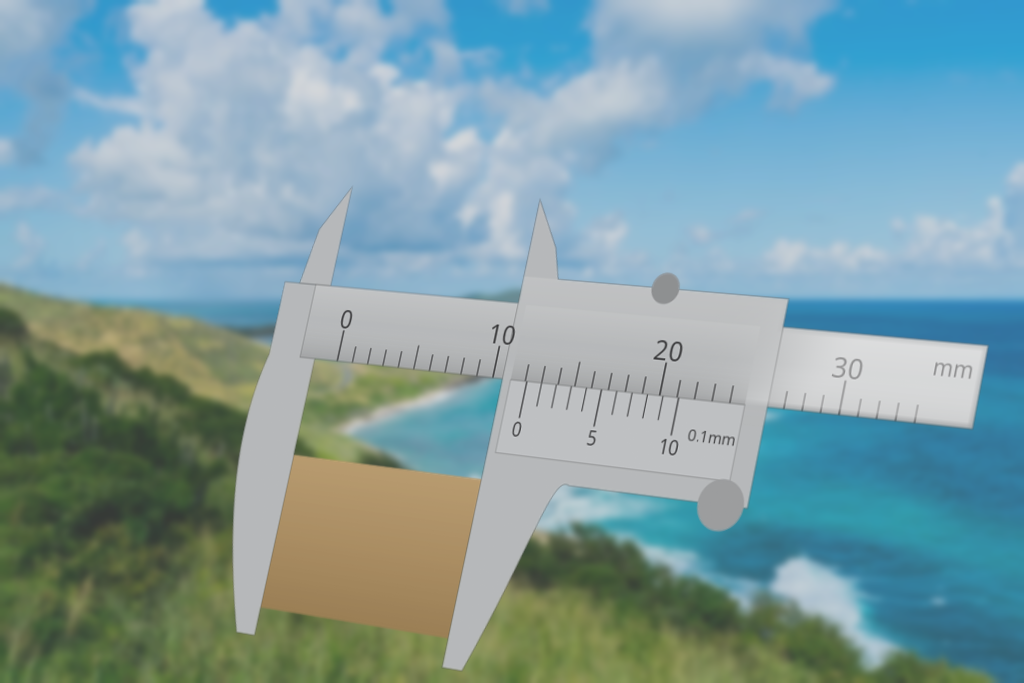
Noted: {"value": 12.1, "unit": "mm"}
